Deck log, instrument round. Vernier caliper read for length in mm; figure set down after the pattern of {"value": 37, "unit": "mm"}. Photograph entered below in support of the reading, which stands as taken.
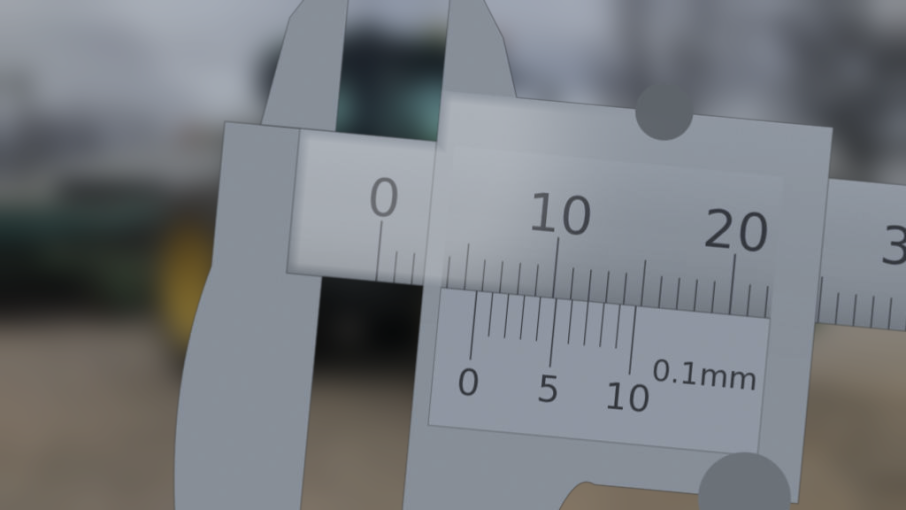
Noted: {"value": 5.7, "unit": "mm"}
